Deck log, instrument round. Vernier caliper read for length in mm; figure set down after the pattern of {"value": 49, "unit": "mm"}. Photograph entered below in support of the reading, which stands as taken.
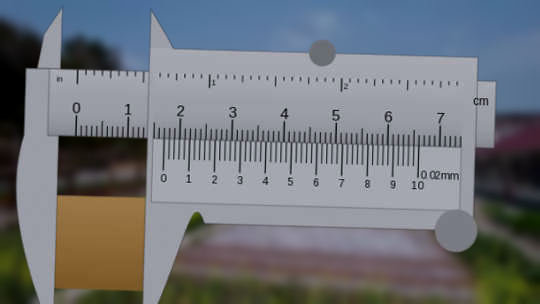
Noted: {"value": 17.0, "unit": "mm"}
